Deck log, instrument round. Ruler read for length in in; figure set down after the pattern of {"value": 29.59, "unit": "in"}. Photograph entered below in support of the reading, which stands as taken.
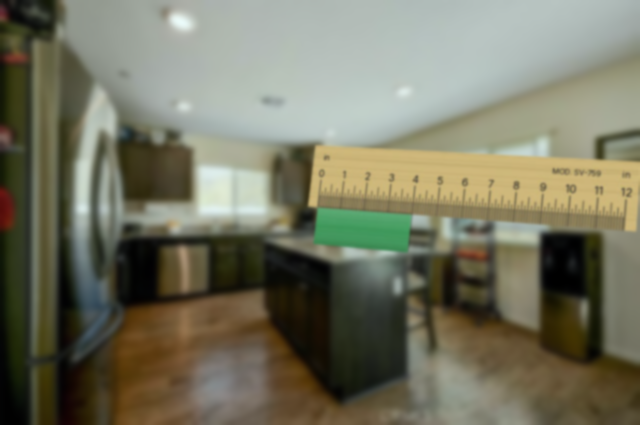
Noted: {"value": 4, "unit": "in"}
